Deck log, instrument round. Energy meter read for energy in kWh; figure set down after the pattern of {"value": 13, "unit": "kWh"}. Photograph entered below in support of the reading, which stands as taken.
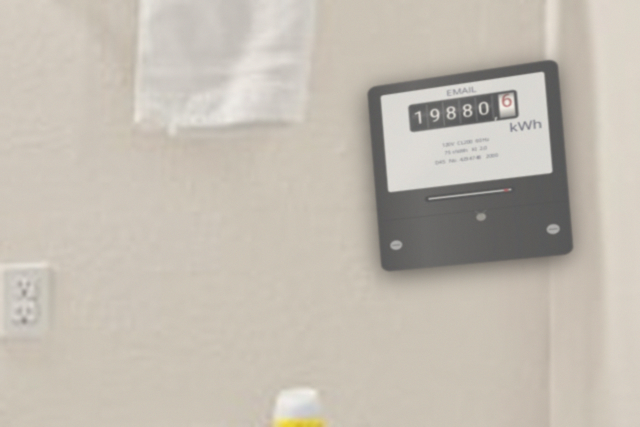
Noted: {"value": 19880.6, "unit": "kWh"}
